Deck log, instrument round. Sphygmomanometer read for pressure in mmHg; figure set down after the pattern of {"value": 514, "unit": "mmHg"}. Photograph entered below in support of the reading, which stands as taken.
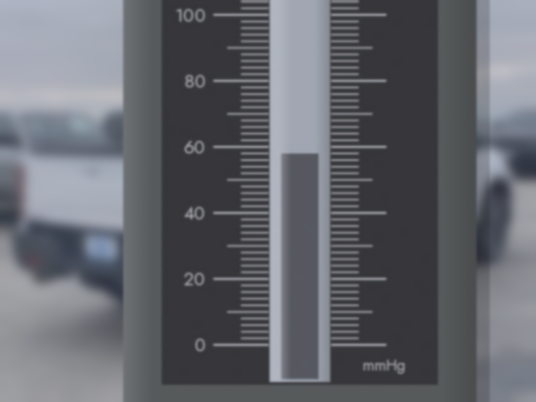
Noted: {"value": 58, "unit": "mmHg"}
